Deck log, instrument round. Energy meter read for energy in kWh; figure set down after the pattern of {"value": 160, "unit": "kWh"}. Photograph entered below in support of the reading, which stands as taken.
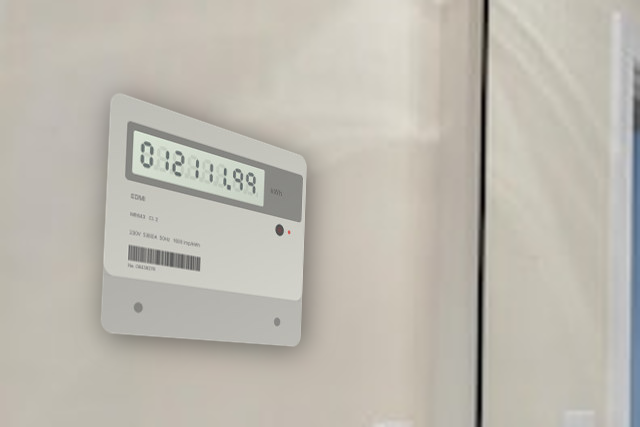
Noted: {"value": 12111.99, "unit": "kWh"}
